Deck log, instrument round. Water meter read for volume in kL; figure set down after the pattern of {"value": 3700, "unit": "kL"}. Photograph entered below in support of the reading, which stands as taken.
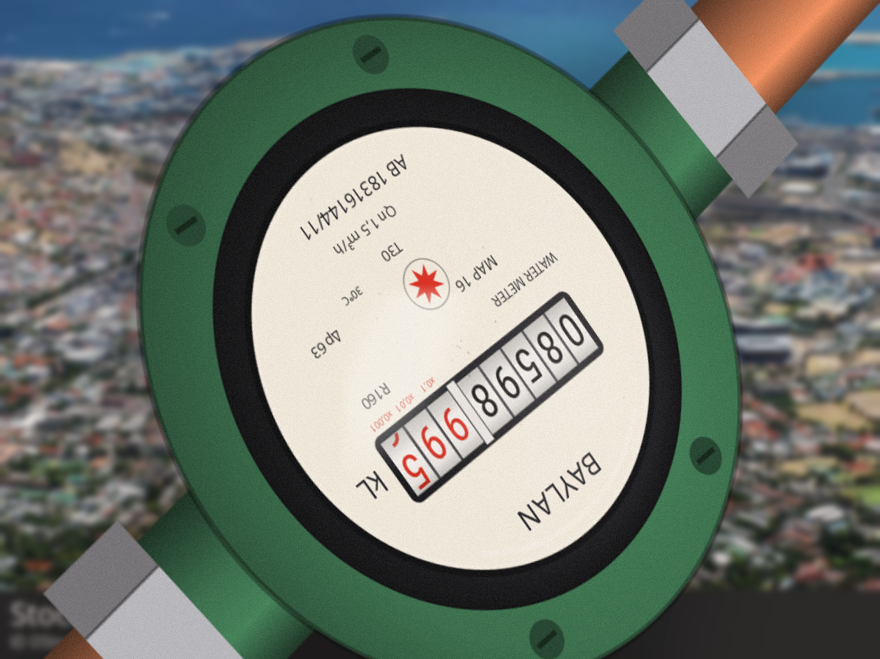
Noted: {"value": 8598.995, "unit": "kL"}
